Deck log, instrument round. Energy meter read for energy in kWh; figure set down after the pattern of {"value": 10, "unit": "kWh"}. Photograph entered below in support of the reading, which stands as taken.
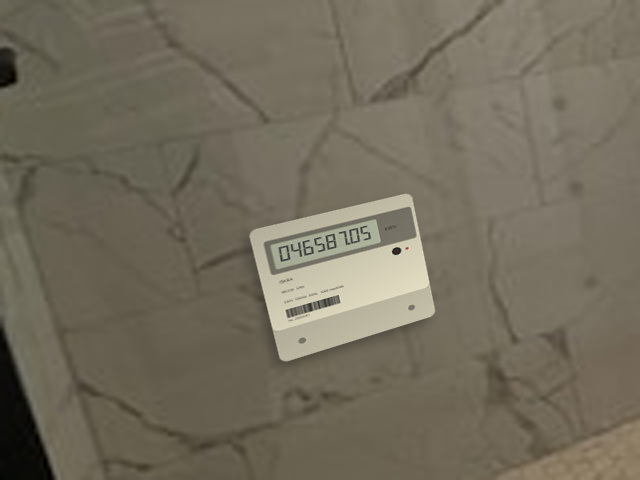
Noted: {"value": 46587.05, "unit": "kWh"}
